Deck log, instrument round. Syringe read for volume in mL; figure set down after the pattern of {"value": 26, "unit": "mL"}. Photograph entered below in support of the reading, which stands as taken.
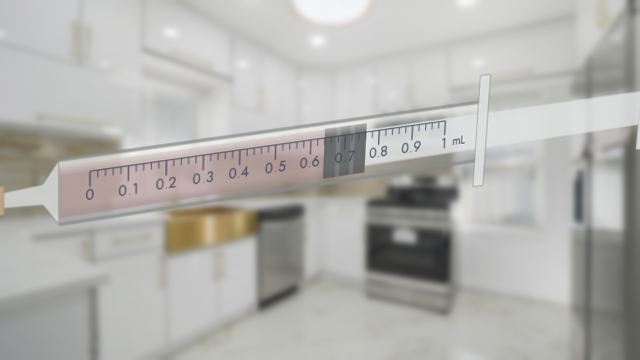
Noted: {"value": 0.64, "unit": "mL"}
